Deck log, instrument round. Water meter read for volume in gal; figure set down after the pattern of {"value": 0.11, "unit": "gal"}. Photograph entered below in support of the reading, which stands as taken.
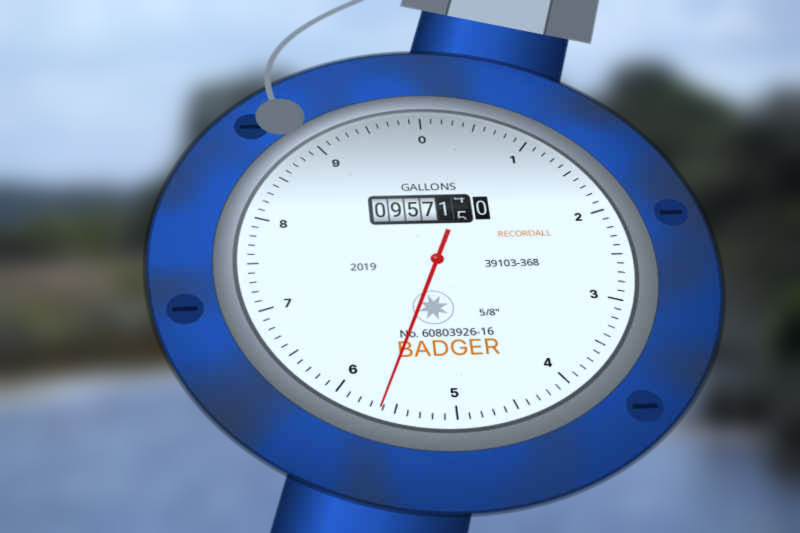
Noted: {"value": 957145.6, "unit": "gal"}
